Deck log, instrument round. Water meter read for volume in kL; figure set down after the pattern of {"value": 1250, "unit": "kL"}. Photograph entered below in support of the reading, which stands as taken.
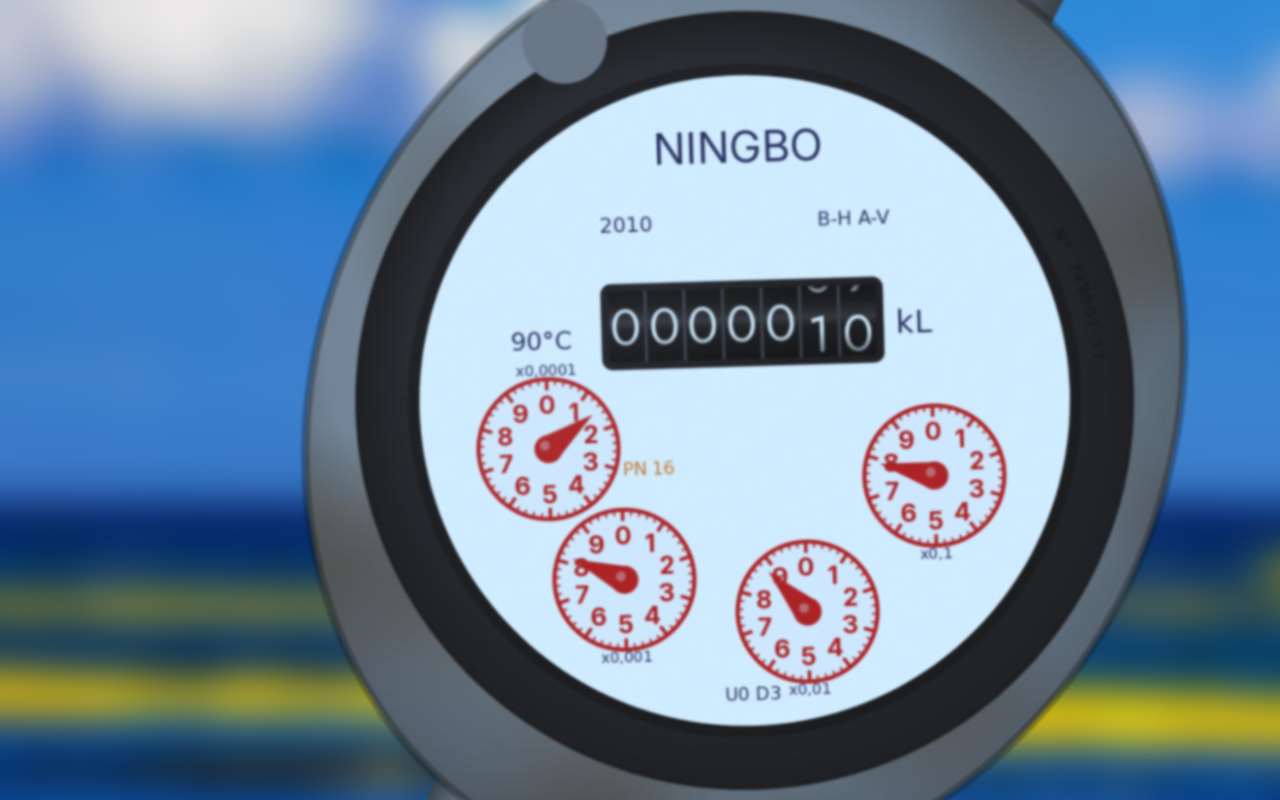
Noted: {"value": 9.7881, "unit": "kL"}
